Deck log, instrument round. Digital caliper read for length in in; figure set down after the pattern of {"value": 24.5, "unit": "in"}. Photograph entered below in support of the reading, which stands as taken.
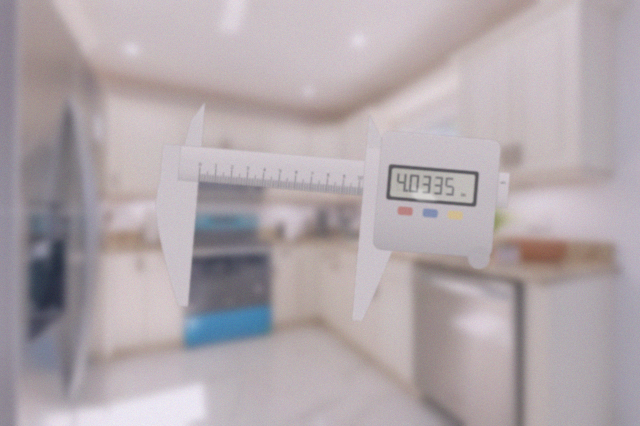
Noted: {"value": 4.0335, "unit": "in"}
